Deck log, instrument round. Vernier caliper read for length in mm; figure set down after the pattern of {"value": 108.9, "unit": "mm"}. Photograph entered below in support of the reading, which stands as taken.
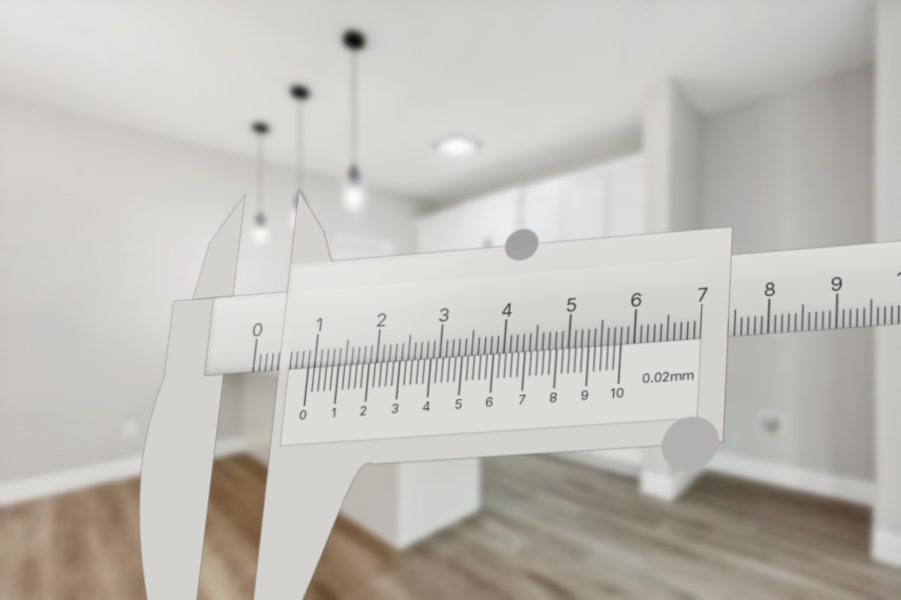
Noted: {"value": 9.0, "unit": "mm"}
